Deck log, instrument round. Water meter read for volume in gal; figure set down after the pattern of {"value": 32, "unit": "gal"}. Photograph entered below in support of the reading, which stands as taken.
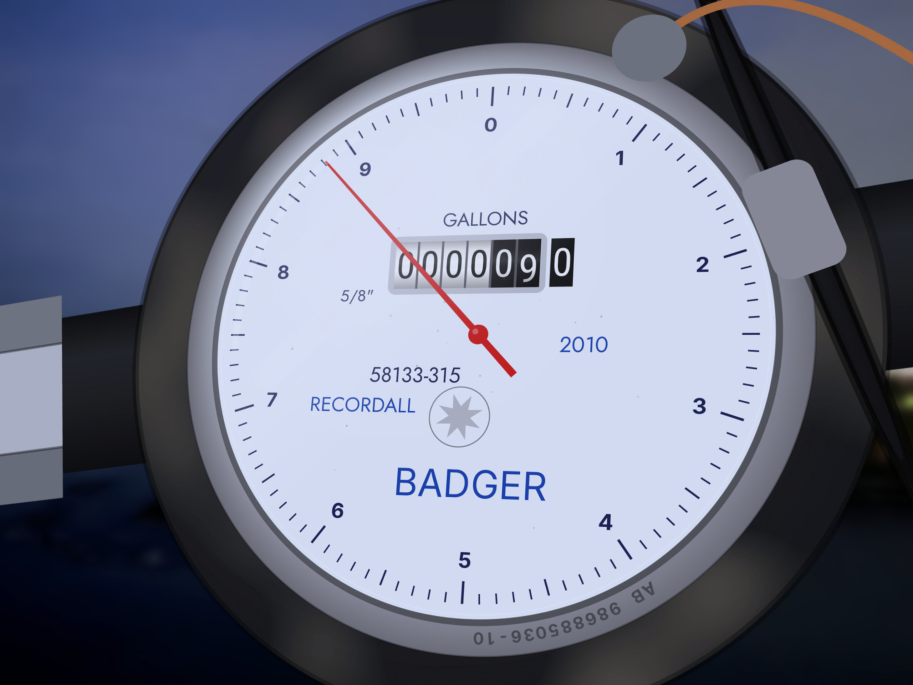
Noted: {"value": 88.8, "unit": "gal"}
